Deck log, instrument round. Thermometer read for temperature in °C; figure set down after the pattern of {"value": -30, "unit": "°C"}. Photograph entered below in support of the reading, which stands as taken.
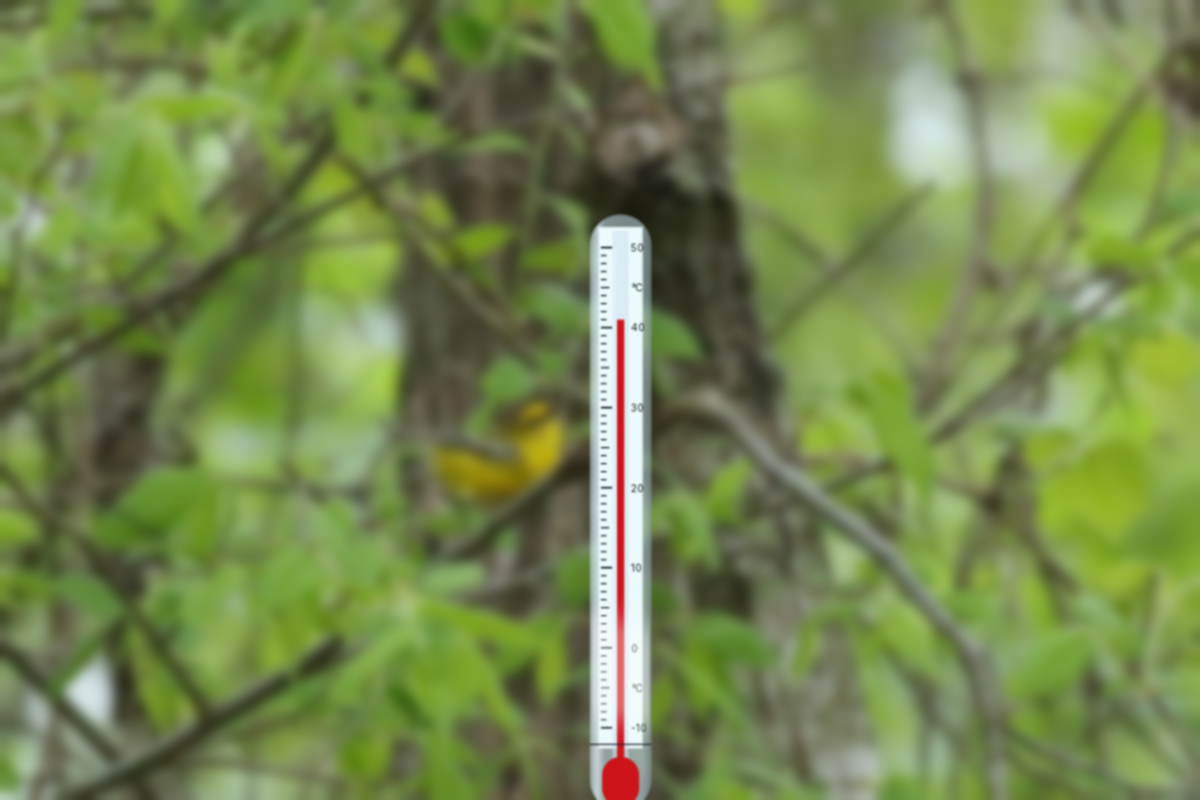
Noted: {"value": 41, "unit": "°C"}
